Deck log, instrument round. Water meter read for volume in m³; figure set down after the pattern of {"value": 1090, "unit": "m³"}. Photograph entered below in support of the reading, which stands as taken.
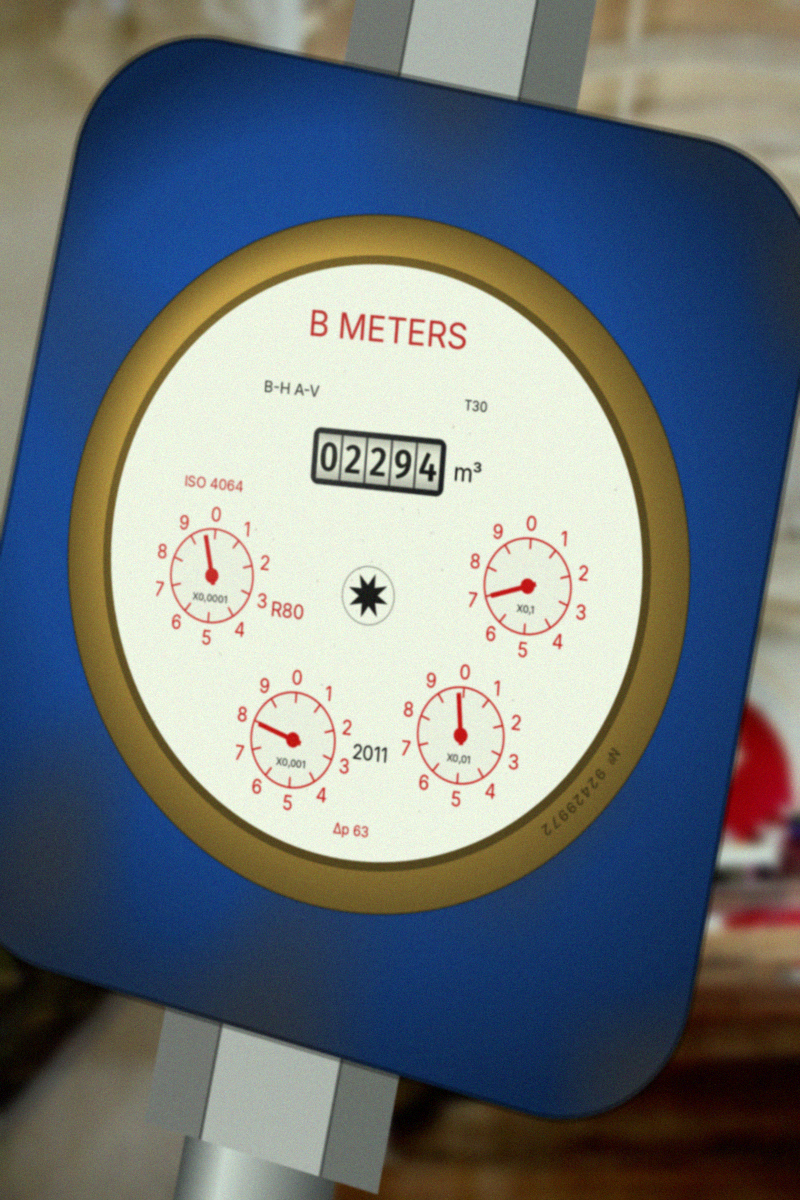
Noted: {"value": 2294.6979, "unit": "m³"}
